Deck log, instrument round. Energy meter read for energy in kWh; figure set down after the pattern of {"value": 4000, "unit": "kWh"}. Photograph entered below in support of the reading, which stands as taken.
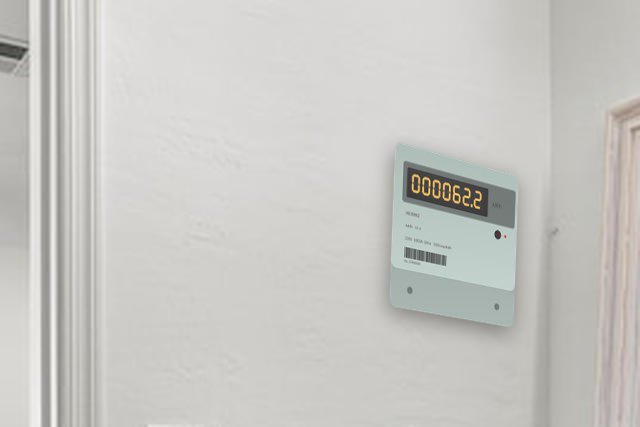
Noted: {"value": 62.2, "unit": "kWh"}
